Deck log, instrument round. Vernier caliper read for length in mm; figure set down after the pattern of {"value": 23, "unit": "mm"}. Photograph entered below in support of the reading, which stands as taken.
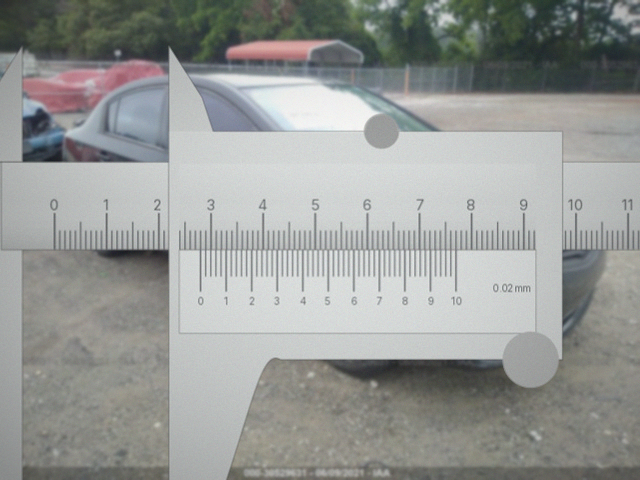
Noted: {"value": 28.0, "unit": "mm"}
